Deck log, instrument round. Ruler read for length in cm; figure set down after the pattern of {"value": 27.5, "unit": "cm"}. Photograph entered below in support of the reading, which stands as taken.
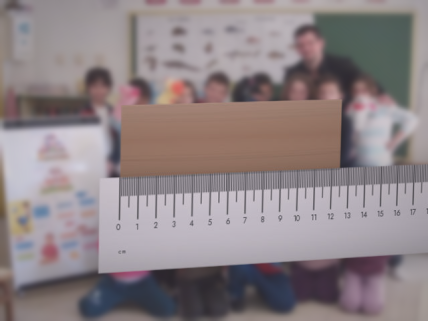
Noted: {"value": 12.5, "unit": "cm"}
